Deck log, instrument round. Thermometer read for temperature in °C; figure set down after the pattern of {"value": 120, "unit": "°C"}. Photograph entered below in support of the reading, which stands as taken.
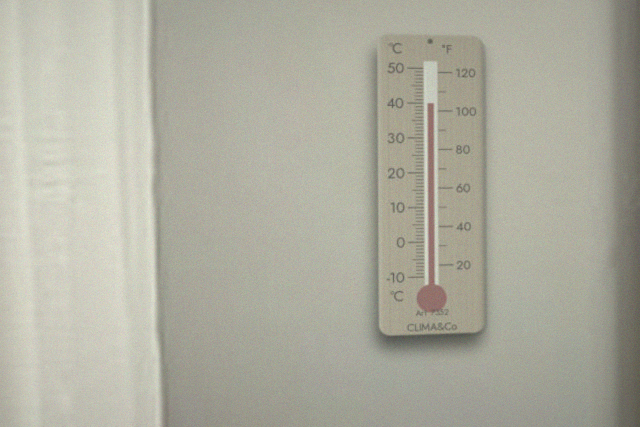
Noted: {"value": 40, "unit": "°C"}
